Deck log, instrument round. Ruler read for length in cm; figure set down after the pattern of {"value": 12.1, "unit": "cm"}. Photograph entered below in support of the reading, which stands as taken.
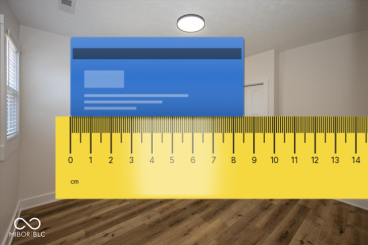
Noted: {"value": 8.5, "unit": "cm"}
